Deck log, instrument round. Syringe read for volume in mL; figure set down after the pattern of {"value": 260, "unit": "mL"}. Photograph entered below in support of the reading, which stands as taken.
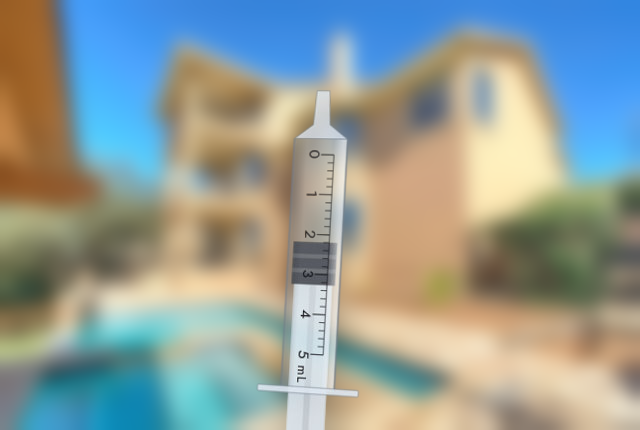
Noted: {"value": 2.2, "unit": "mL"}
